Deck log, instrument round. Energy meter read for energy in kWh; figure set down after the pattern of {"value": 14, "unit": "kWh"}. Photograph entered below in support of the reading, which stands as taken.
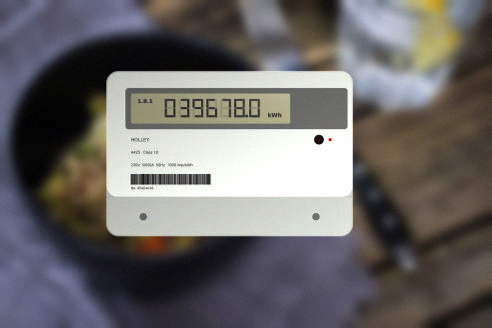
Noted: {"value": 39678.0, "unit": "kWh"}
